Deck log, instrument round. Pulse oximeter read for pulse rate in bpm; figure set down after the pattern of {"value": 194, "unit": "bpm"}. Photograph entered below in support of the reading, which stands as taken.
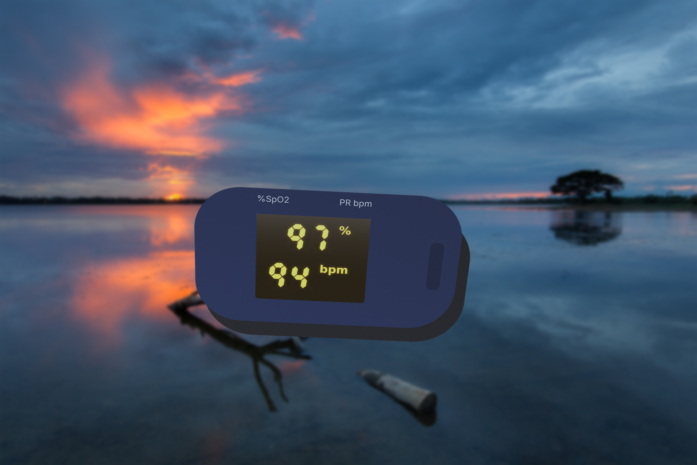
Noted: {"value": 94, "unit": "bpm"}
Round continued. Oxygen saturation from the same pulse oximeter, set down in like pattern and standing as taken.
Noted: {"value": 97, "unit": "%"}
